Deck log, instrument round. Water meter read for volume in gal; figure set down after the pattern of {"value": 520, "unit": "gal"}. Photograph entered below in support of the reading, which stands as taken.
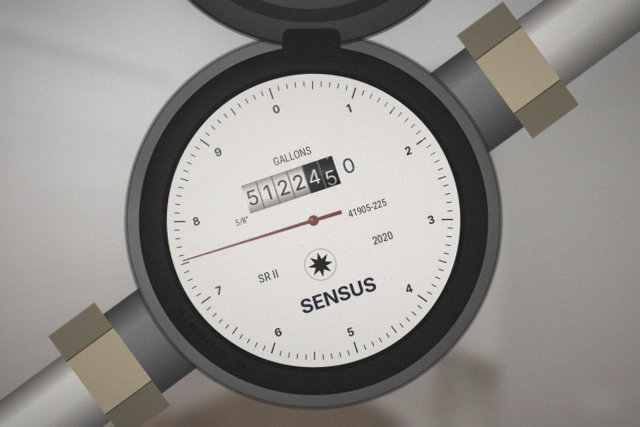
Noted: {"value": 5122447.5, "unit": "gal"}
